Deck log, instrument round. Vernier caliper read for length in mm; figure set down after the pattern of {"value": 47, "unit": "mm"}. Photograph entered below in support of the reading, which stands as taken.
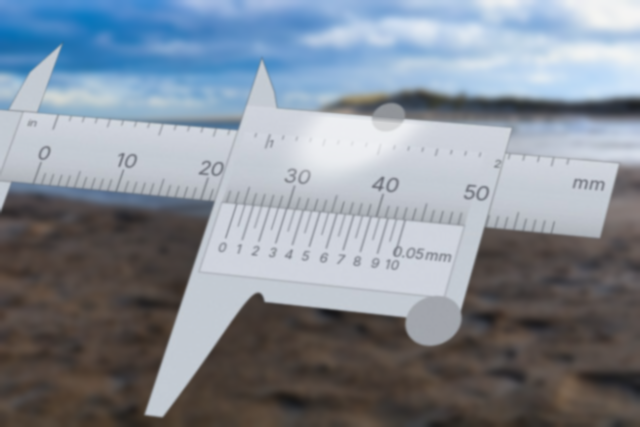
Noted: {"value": 24.2, "unit": "mm"}
